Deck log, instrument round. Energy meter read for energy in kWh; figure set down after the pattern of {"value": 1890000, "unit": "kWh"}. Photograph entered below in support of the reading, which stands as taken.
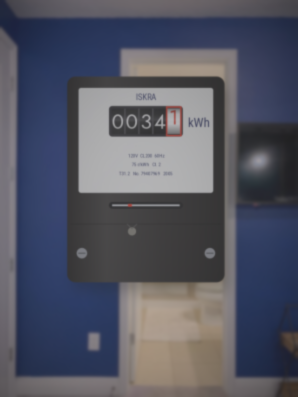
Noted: {"value": 34.1, "unit": "kWh"}
